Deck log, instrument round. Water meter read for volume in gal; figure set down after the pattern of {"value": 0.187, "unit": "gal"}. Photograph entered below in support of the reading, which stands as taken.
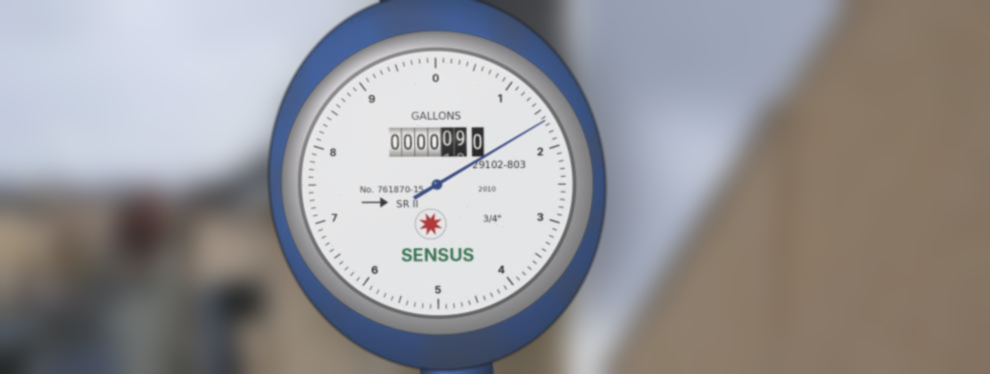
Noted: {"value": 91.6, "unit": "gal"}
